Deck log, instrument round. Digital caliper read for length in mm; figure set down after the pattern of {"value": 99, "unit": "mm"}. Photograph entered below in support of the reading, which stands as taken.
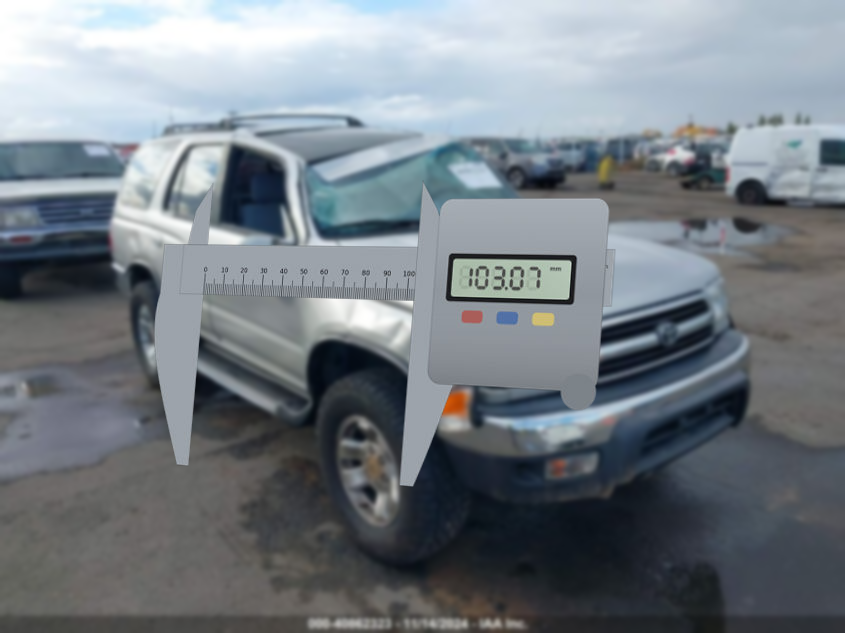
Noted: {"value": 103.07, "unit": "mm"}
